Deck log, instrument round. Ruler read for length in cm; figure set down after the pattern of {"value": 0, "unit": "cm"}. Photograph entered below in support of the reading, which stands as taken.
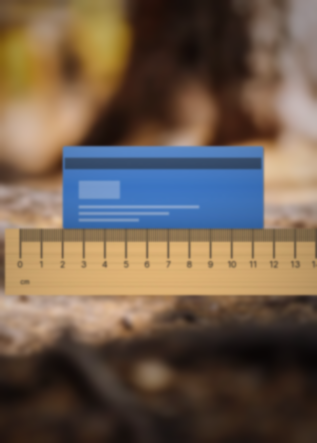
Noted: {"value": 9.5, "unit": "cm"}
